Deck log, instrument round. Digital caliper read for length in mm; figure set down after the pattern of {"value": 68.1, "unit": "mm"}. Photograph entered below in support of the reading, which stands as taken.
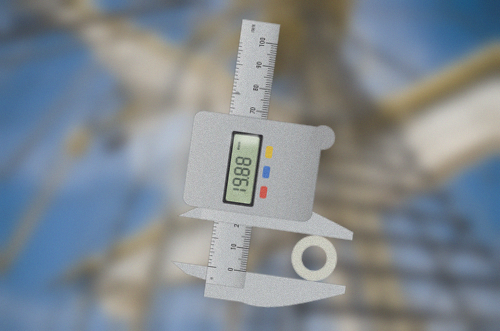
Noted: {"value": 19.88, "unit": "mm"}
